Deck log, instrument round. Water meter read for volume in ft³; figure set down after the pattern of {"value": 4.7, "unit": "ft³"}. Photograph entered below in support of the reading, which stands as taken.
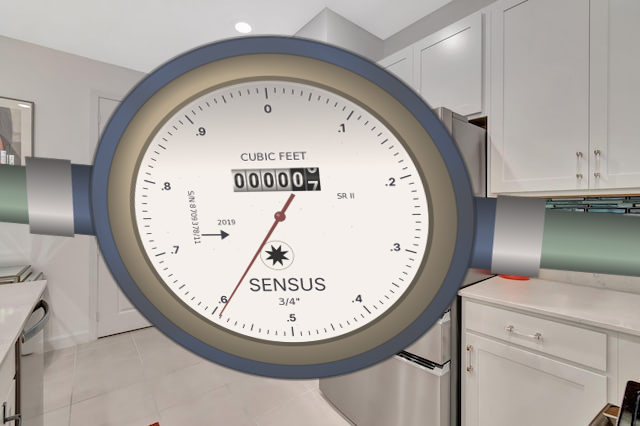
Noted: {"value": 6.59, "unit": "ft³"}
